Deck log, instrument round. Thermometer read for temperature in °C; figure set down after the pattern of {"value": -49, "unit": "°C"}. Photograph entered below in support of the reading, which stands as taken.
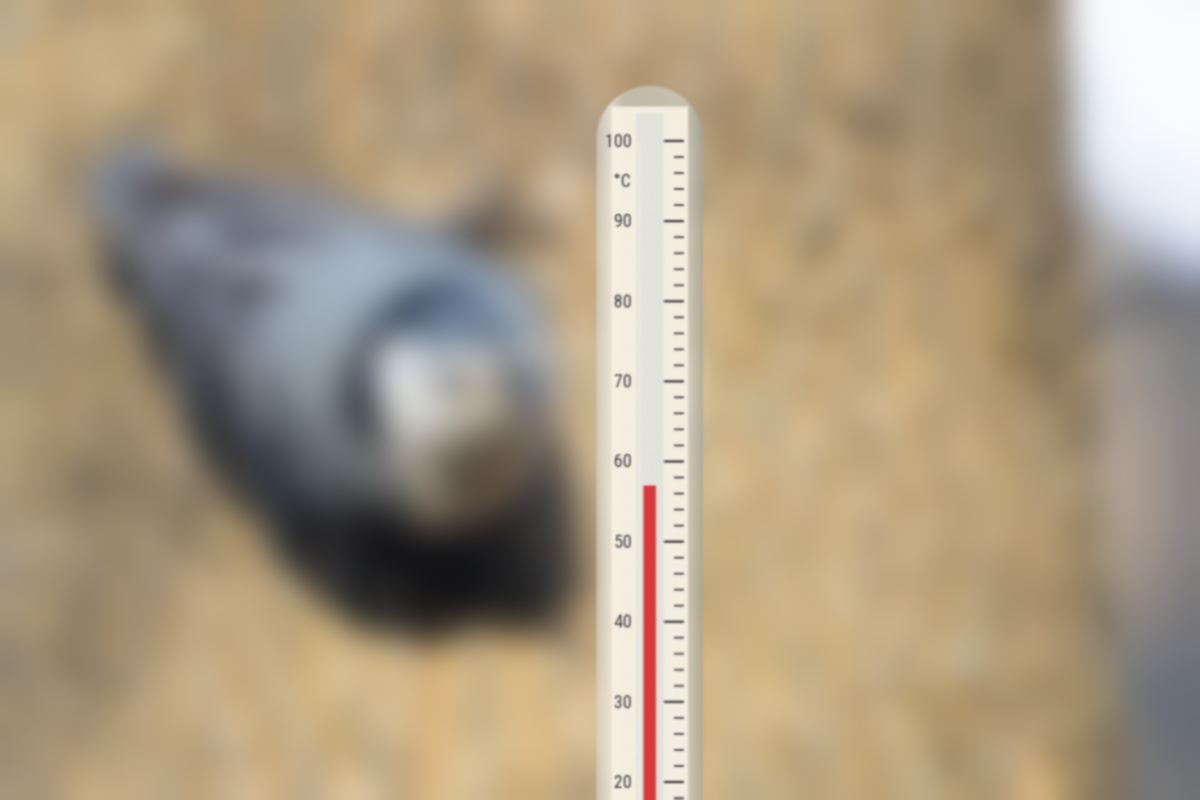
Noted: {"value": 57, "unit": "°C"}
